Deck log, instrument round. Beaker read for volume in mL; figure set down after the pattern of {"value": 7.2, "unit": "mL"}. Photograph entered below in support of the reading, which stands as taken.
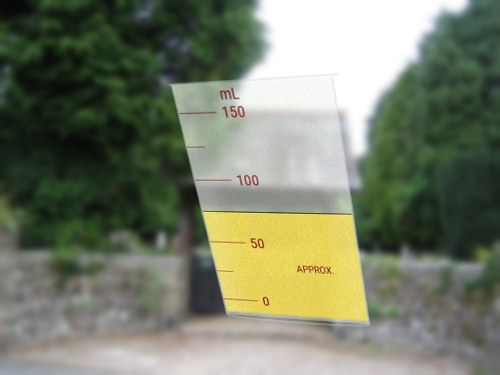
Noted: {"value": 75, "unit": "mL"}
